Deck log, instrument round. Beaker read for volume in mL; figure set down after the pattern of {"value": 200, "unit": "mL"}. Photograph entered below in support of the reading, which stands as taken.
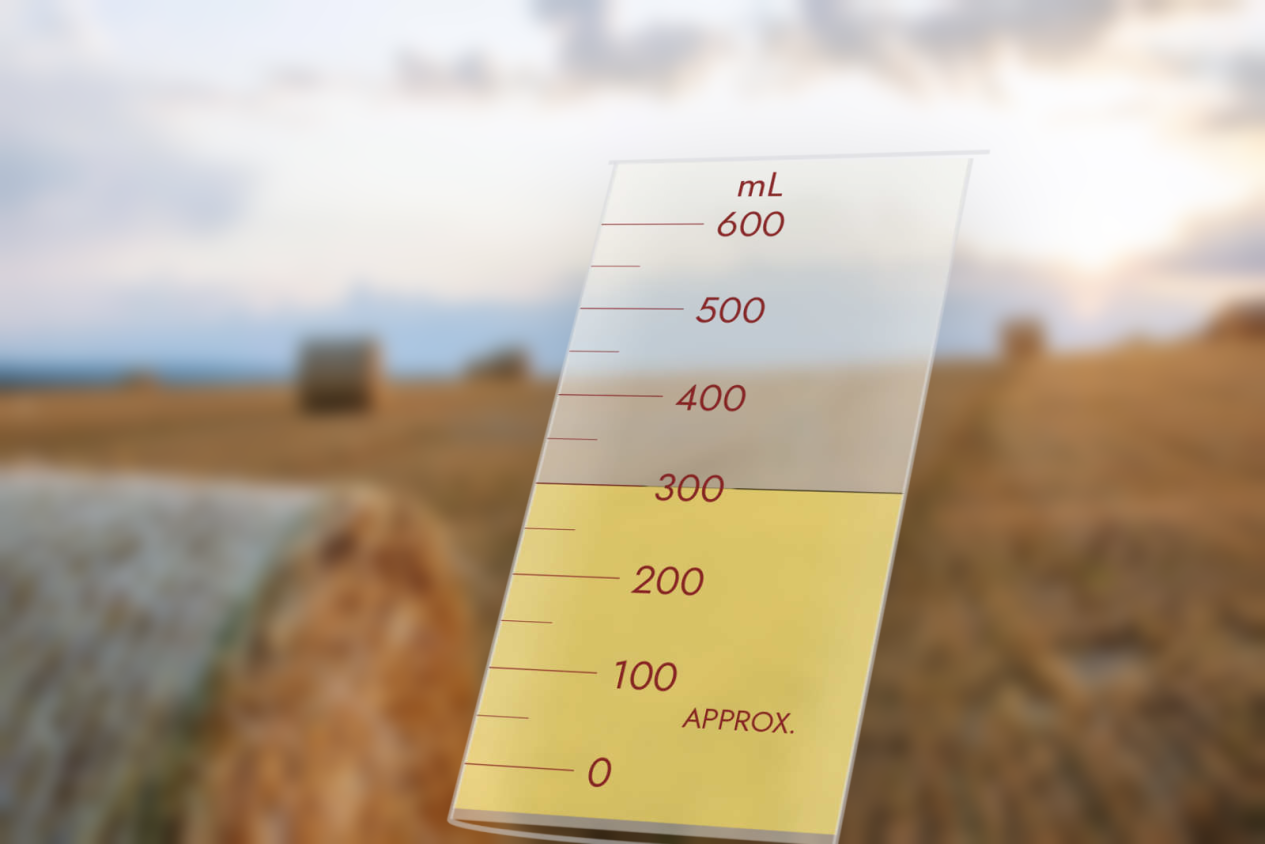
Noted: {"value": 300, "unit": "mL"}
